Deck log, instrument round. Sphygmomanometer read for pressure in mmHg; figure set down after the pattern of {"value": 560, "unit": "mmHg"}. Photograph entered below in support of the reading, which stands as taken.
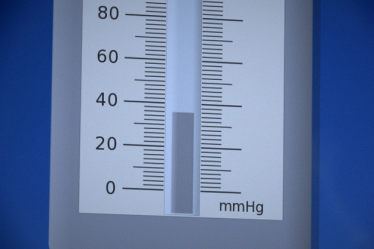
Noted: {"value": 36, "unit": "mmHg"}
